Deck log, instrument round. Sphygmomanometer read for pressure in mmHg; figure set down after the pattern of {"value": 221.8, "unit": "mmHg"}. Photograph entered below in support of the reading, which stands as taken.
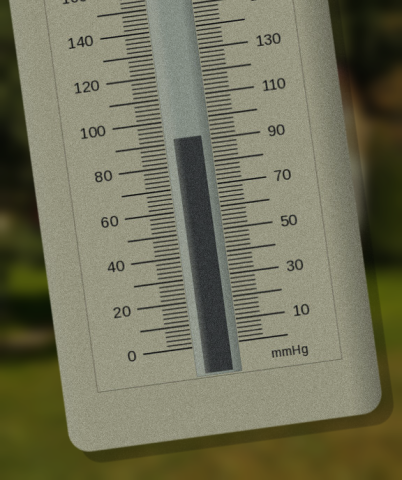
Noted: {"value": 92, "unit": "mmHg"}
